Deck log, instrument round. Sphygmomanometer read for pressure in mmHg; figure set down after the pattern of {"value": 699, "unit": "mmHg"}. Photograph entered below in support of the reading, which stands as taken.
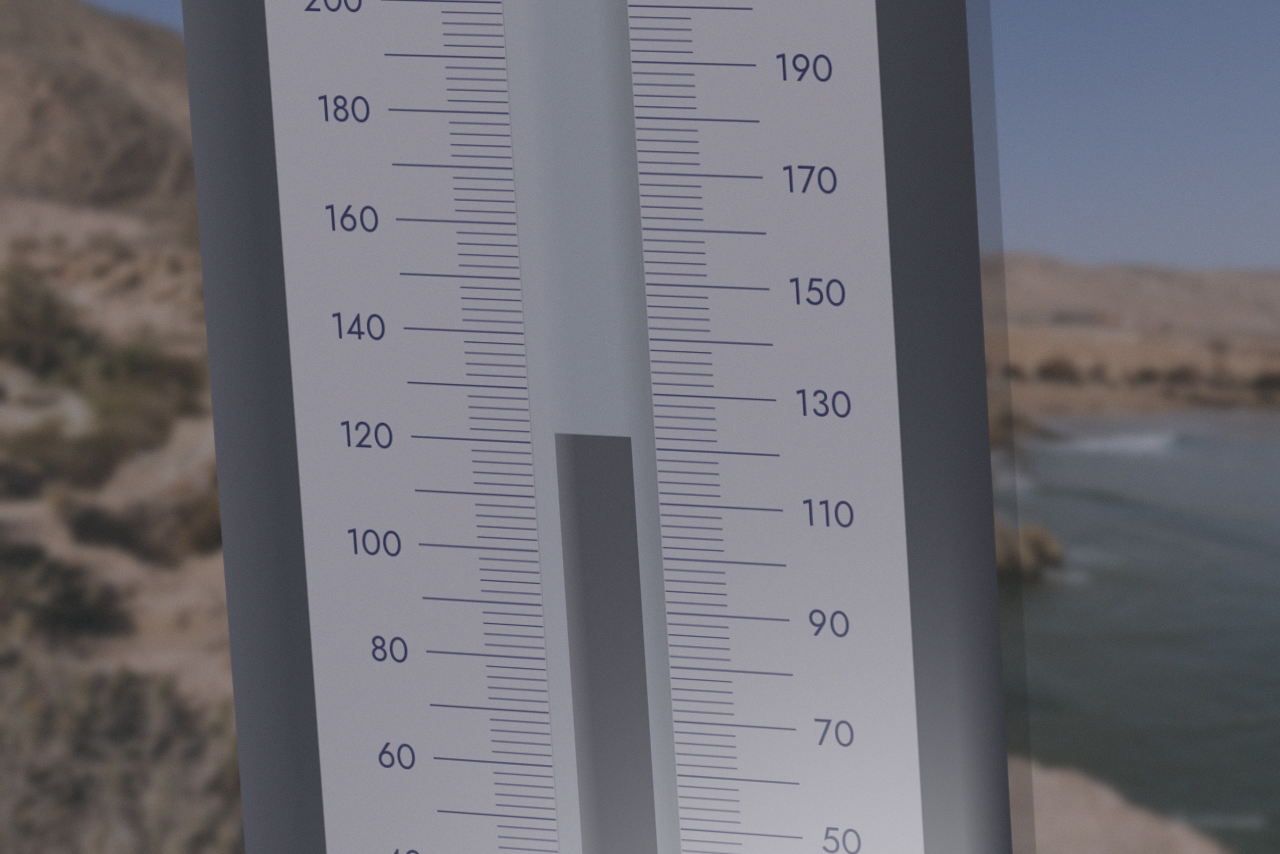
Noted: {"value": 122, "unit": "mmHg"}
